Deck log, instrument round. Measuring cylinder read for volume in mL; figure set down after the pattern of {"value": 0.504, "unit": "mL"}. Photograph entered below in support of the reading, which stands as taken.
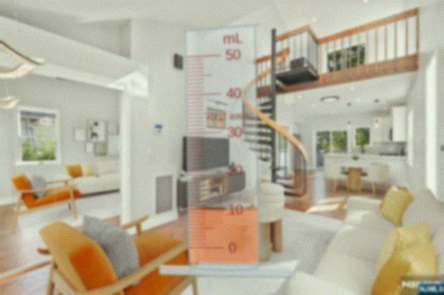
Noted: {"value": 10, "unit": "mL"}
